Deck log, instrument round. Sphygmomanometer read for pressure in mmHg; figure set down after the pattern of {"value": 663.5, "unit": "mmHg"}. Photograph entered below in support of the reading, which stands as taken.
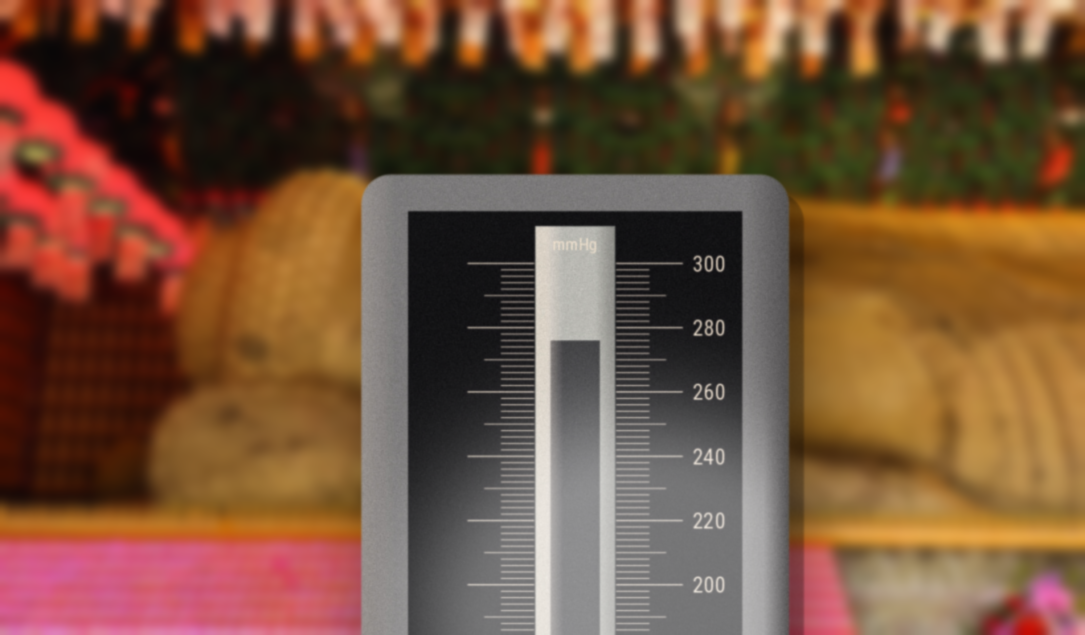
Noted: {"value": 276, "unit": "mmHg"}
